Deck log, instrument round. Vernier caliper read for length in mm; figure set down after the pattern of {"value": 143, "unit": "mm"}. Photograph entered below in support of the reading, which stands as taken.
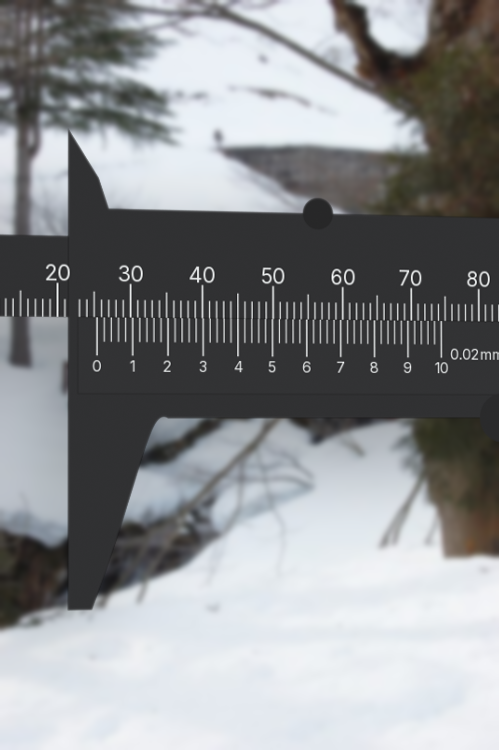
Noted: {"value": 25.4, "unit": "mm"}
